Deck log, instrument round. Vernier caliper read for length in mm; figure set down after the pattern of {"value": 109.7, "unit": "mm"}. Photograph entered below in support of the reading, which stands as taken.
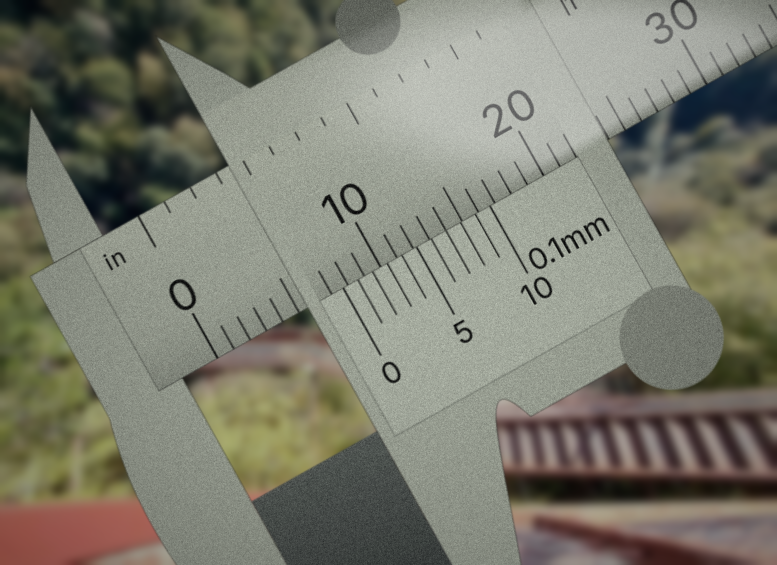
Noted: {"value": 7.7, "unit": "mm"}
